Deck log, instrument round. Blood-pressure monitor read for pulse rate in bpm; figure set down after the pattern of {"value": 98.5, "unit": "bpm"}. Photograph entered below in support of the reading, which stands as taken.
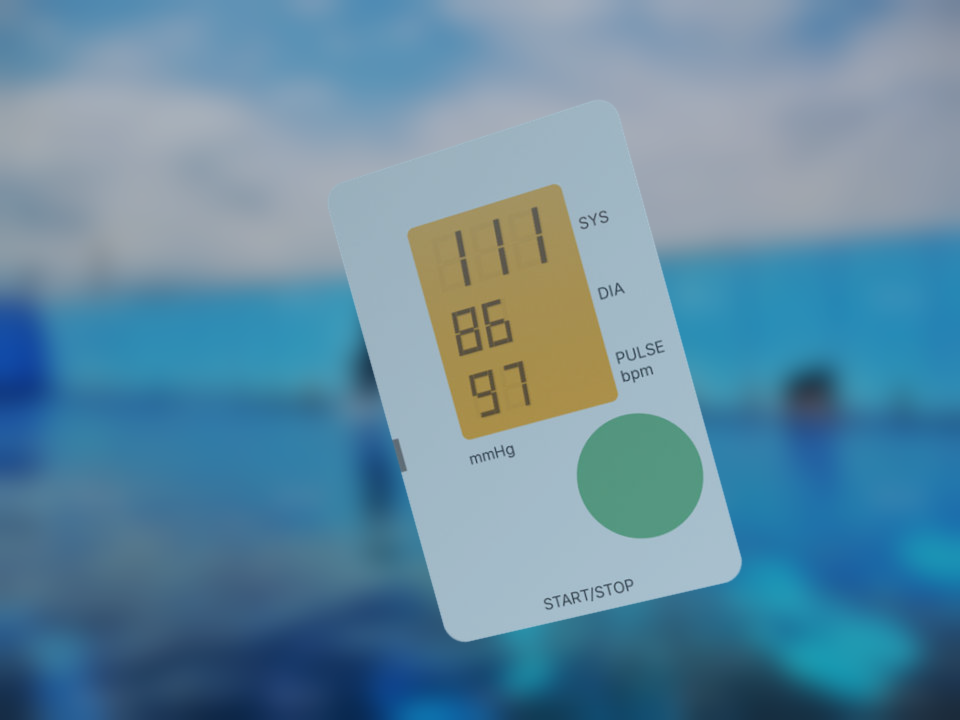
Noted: {"value": 97, "unit": "bpm"}
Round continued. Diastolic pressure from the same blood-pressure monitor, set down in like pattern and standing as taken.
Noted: {"value": 86, "unit": "mmHg"}
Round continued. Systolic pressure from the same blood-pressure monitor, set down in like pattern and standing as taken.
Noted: {"value": 111, "unit": "mmHg"}
